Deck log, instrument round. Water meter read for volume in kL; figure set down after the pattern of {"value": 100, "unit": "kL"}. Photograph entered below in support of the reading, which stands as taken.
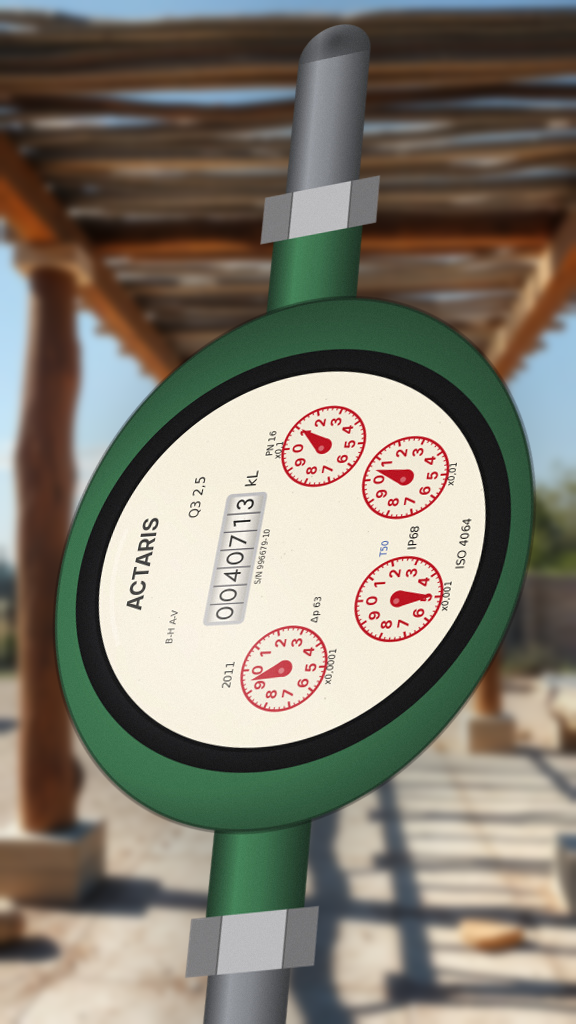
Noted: {"value": 40713.1049, "unit": "kL"}
